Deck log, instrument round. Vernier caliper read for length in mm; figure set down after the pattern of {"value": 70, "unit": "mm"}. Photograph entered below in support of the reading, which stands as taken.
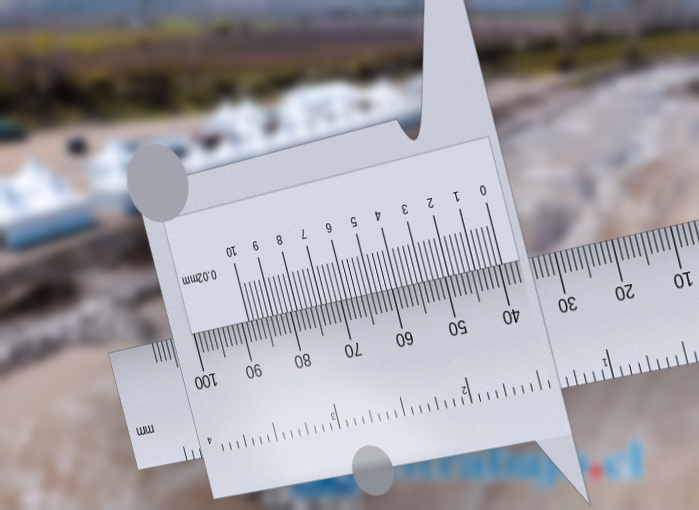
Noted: {"value": 39.5, "unit": "mm"}
